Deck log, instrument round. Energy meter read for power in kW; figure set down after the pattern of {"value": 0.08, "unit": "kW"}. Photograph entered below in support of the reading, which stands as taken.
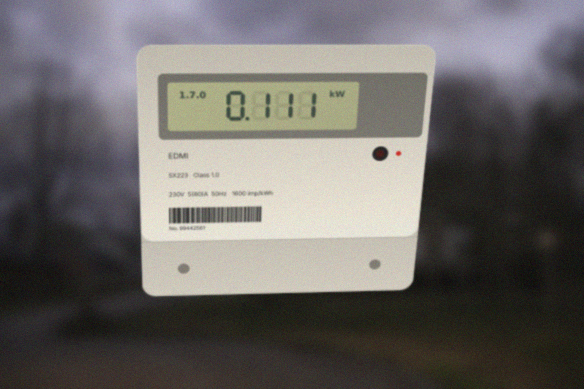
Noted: {"value": 0.111, "unit": "kW"}
